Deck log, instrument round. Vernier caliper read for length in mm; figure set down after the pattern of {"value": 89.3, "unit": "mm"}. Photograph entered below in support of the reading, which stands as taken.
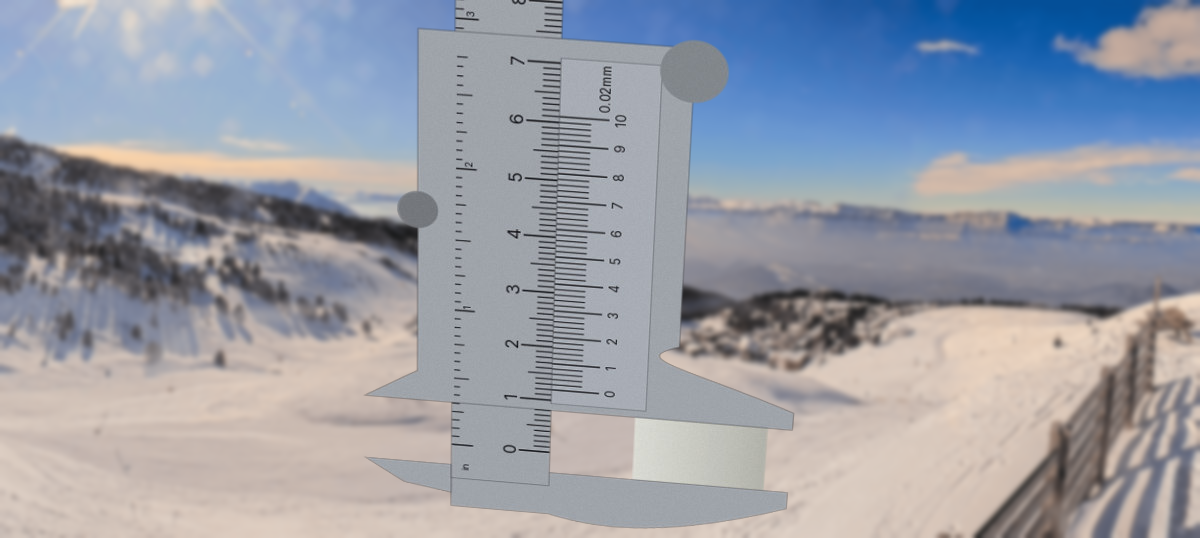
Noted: {"value": 12.0, "unit": "mm"}
